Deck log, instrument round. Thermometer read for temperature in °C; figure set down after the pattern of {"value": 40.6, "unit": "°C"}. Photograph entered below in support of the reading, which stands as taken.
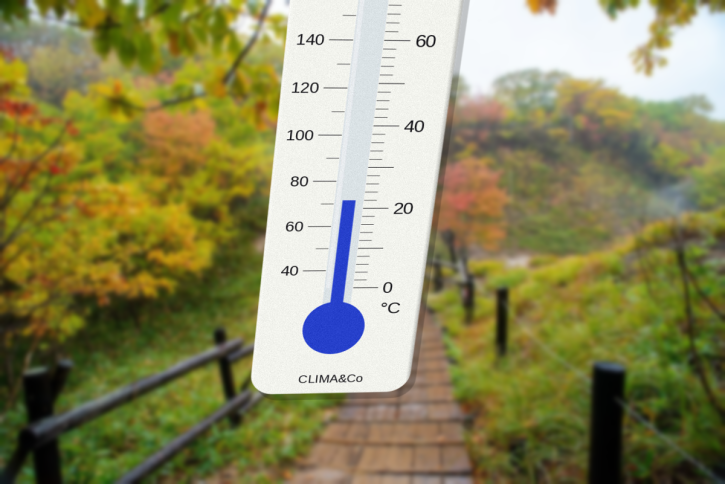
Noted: {"value": 22, "unit": "°C"}
